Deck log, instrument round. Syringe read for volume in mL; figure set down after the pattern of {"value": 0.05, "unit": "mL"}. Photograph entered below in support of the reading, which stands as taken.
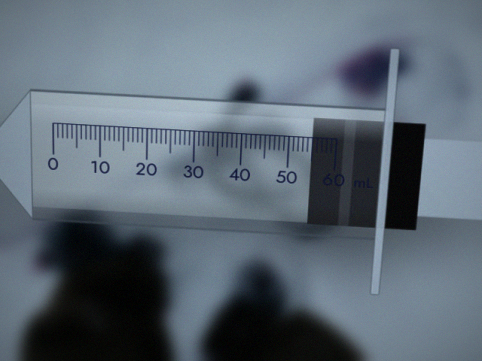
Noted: {"value": 55, "unit": "mL"}
